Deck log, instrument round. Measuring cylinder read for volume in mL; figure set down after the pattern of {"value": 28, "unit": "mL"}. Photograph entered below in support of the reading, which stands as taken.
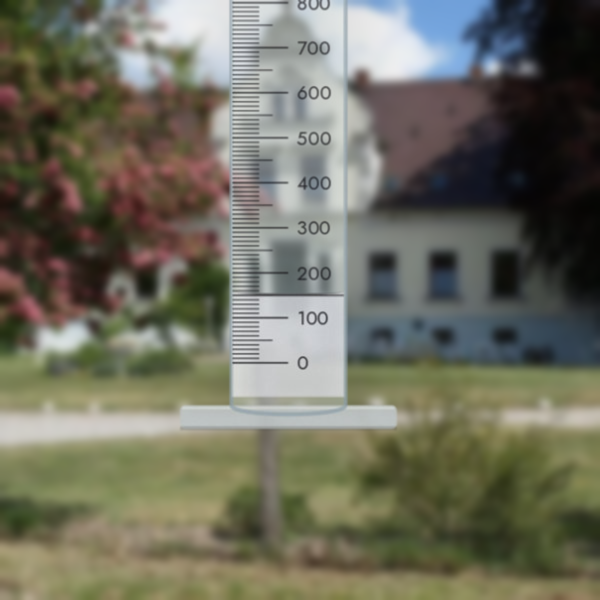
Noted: {"value": 150, "unit": "mL"}
